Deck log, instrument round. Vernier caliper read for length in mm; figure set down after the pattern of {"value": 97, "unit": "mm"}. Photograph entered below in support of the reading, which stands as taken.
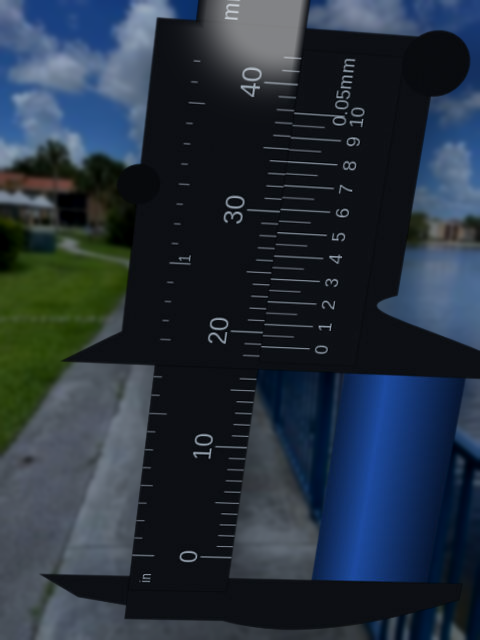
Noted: {"value": 18.8, "unit": "mm"}
